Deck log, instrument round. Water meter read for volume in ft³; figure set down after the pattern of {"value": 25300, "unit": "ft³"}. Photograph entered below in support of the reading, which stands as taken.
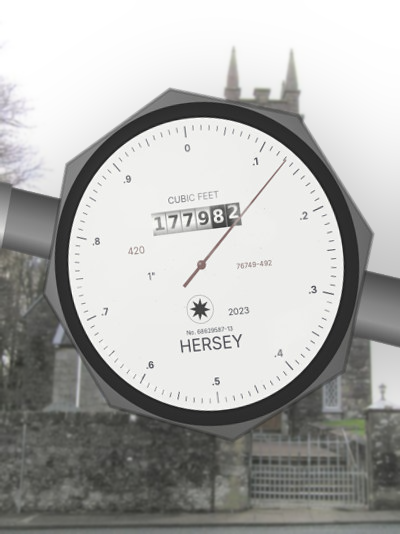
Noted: {"value": 177982.13, "unit": "ft³"}
